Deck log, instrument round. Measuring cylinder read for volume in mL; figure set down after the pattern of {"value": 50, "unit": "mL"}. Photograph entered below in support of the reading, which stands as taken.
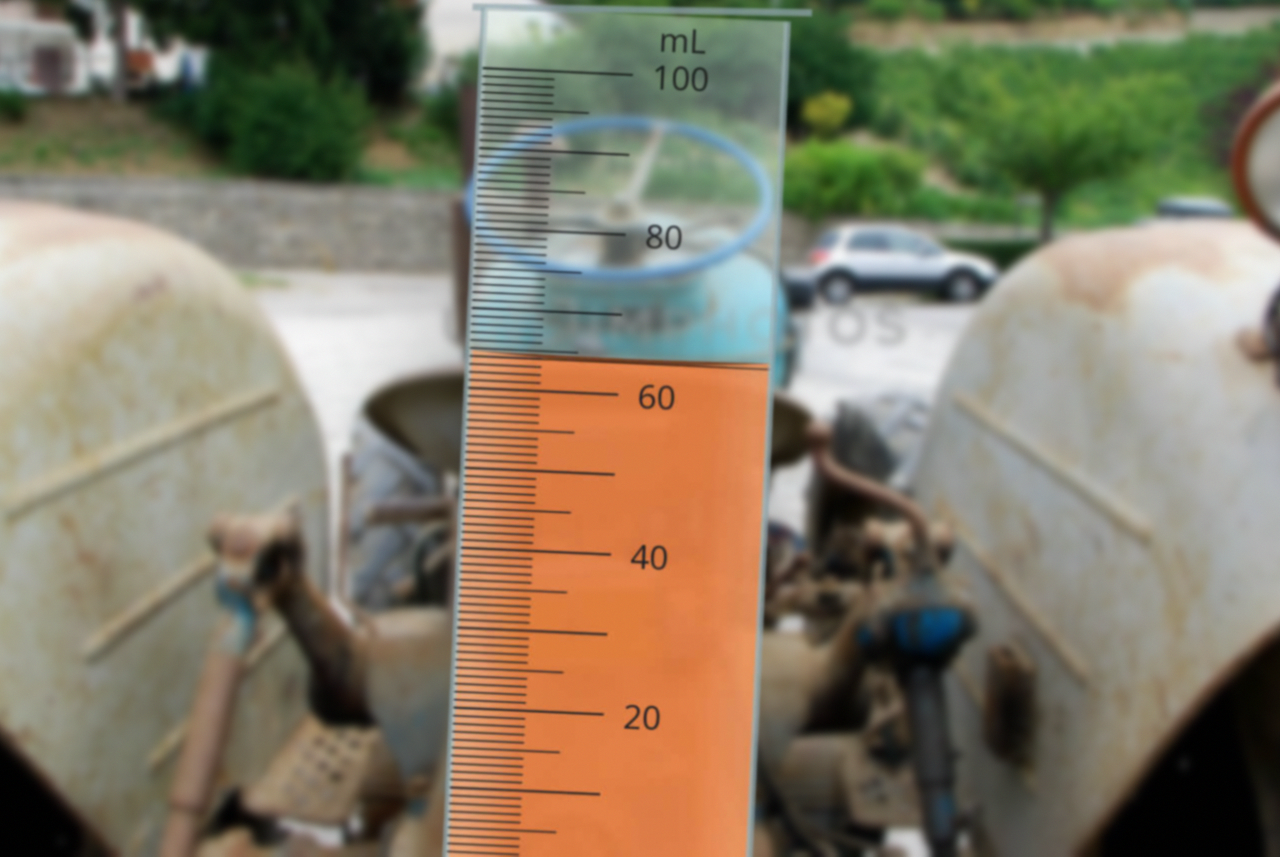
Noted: {"value": 64, "unit": "mL"}
